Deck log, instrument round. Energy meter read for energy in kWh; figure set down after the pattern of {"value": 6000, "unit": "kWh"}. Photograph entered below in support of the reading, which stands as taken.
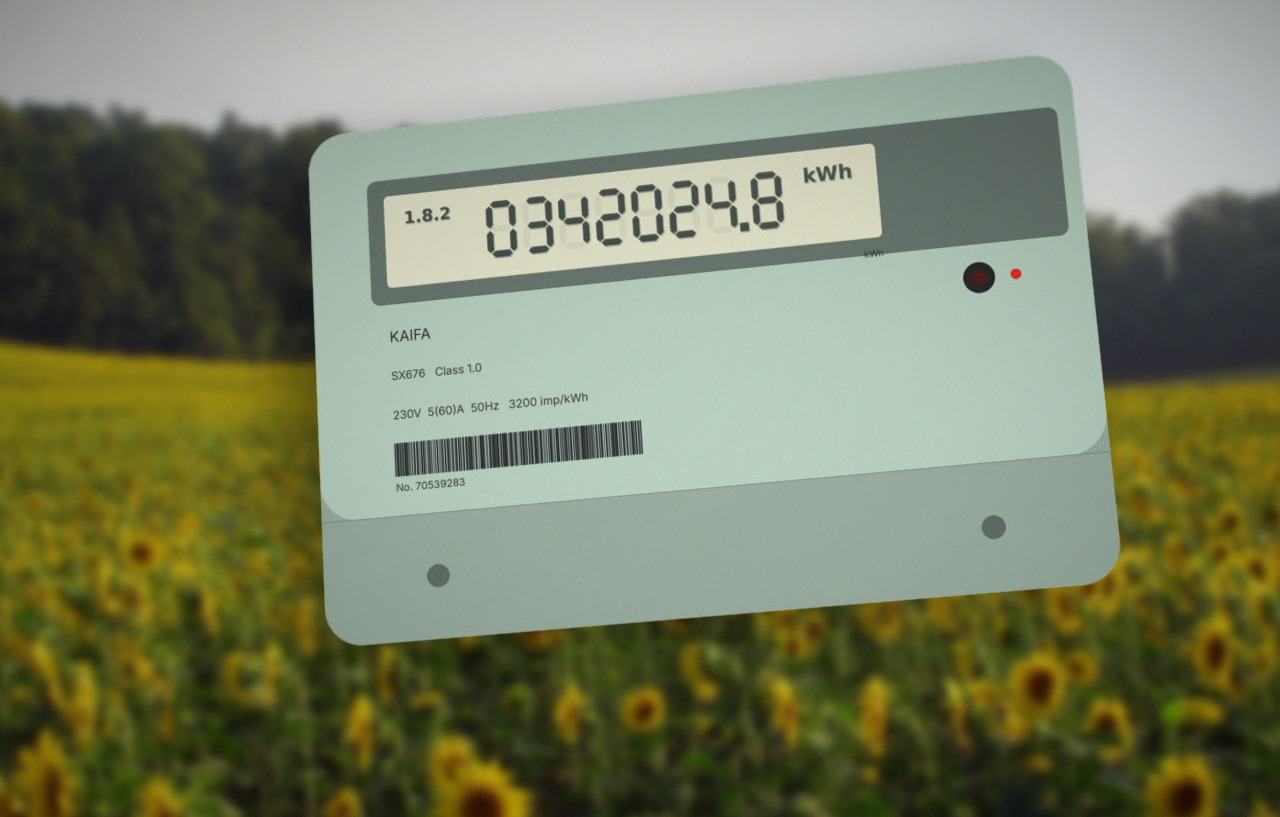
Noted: {"value": 342024.8, "unit": "kWh"}
